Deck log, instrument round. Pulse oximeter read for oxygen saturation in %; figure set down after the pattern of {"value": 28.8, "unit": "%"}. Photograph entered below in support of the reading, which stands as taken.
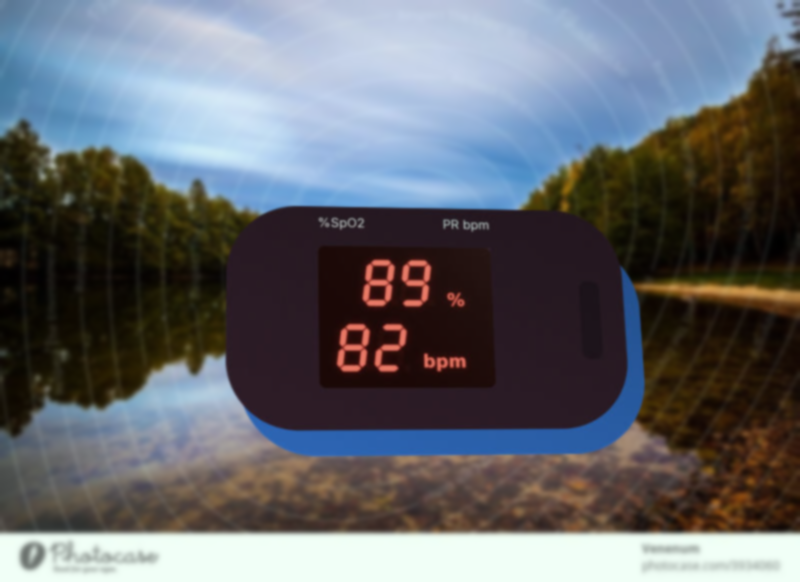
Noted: {"value": 89, "unit": "%"}
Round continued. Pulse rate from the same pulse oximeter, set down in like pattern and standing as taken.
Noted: {"value": 82, "unit": "bpm"}
